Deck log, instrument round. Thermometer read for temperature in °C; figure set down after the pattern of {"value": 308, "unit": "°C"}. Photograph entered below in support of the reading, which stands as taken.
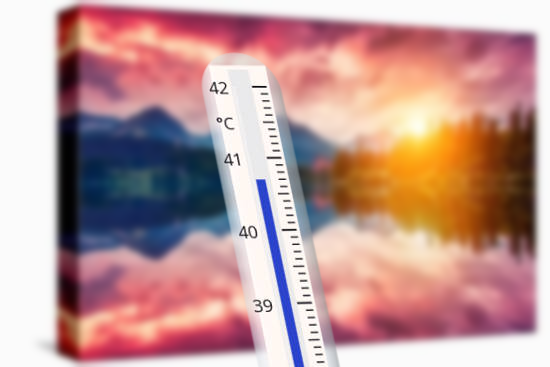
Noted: {"value": 40.7, "unit": "°C"}
